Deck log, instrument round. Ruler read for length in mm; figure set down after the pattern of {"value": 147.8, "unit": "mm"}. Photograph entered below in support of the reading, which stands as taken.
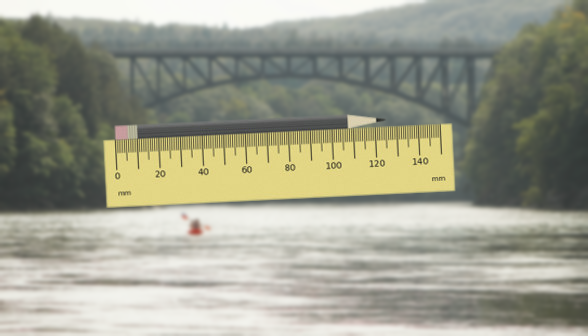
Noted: {"value": 125, "unit": "mm"}
